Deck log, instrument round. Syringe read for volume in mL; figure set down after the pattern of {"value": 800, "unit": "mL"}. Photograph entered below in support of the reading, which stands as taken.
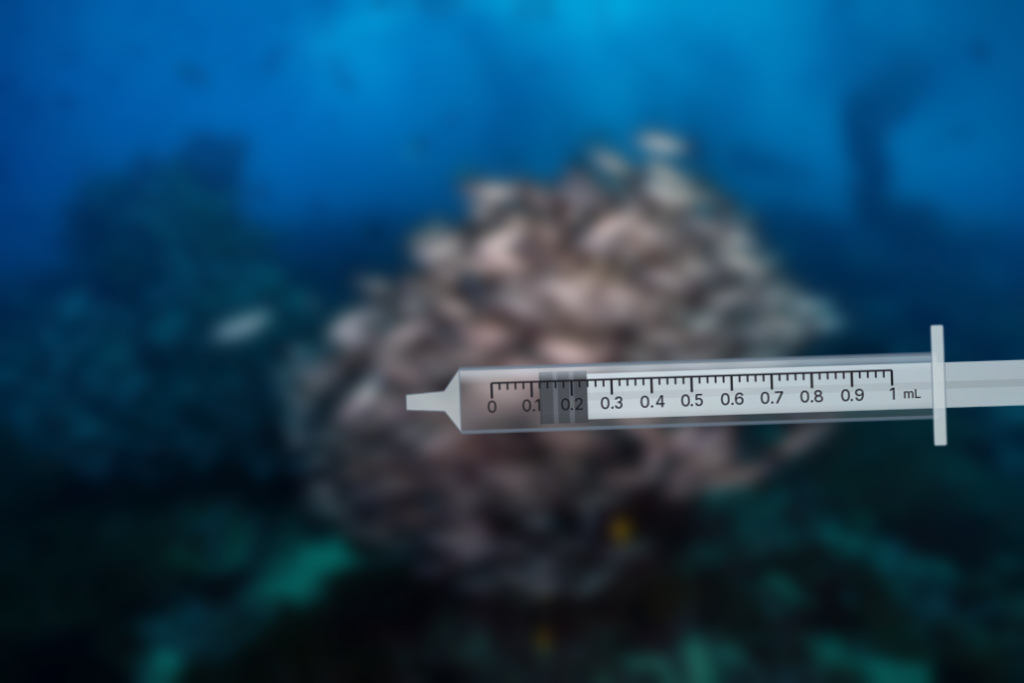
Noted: {"value": 0.12, "unit": "mL"}
